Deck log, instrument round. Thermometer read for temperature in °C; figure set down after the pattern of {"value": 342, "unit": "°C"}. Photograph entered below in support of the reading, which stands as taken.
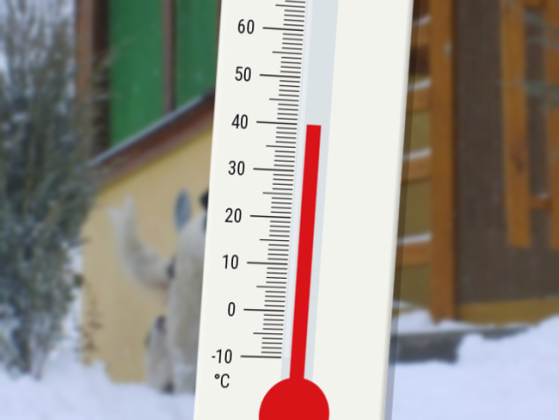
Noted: {"value": 40, "unit": "°C"}
